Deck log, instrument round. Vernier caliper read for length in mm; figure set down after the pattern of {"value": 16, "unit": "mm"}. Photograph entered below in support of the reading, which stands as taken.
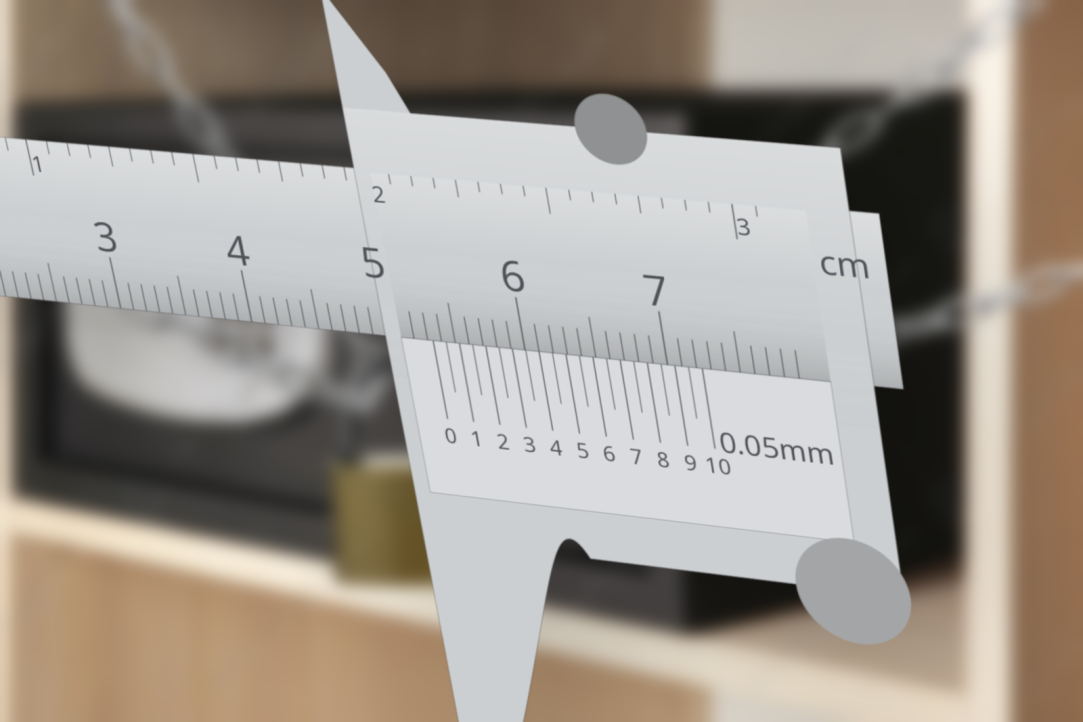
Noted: {"value": 53.4, "unit": "mm"}
